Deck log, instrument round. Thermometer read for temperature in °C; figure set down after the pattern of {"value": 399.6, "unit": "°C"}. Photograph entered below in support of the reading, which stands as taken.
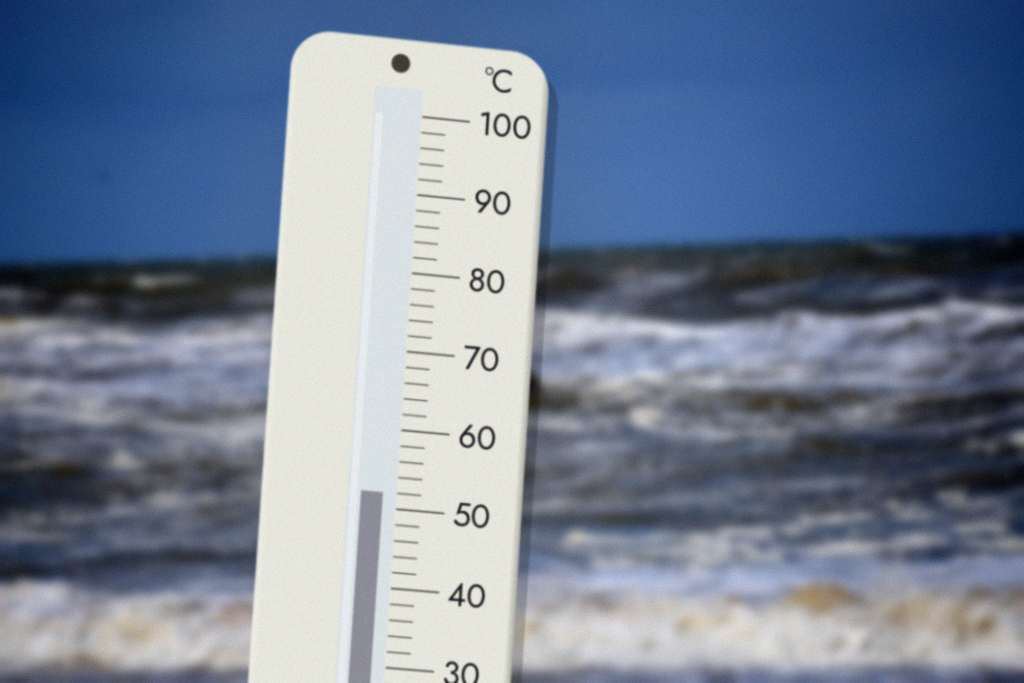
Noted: {"value": 52, "unit": "°C"}
